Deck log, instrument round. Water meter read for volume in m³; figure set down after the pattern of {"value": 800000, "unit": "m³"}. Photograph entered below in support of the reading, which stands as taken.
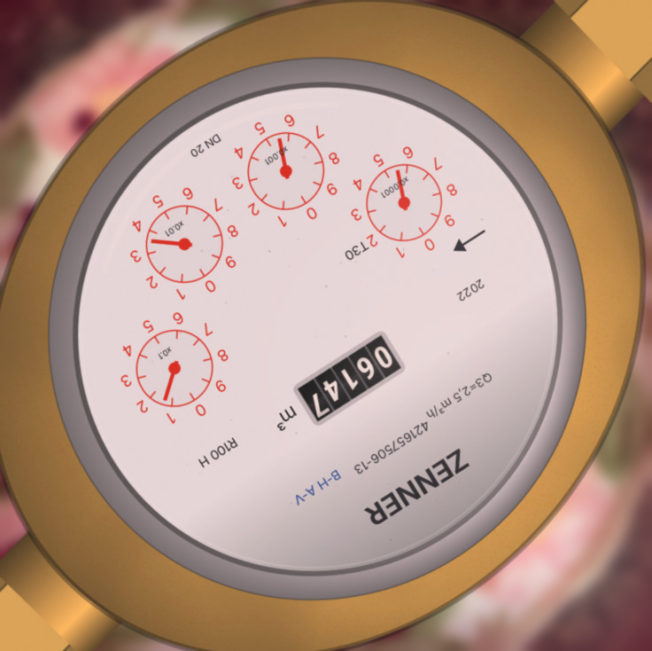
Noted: {"value": 6147.1355, "unit": "m³"}
